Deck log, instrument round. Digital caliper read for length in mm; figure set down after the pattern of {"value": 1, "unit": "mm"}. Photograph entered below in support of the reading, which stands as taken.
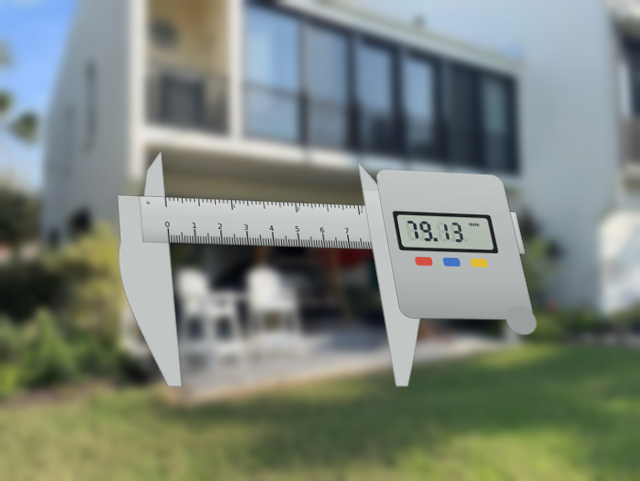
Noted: {"value": 79.13, "unit": "mm"}
